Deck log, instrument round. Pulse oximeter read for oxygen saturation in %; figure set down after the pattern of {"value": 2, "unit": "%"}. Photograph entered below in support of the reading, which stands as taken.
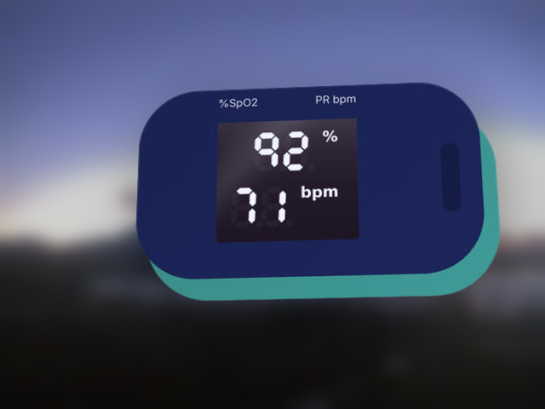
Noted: {"value": 92, "unit": "%"}
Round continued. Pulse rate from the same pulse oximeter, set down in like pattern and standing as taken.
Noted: {"value": 71, "unit": "bpm"}
